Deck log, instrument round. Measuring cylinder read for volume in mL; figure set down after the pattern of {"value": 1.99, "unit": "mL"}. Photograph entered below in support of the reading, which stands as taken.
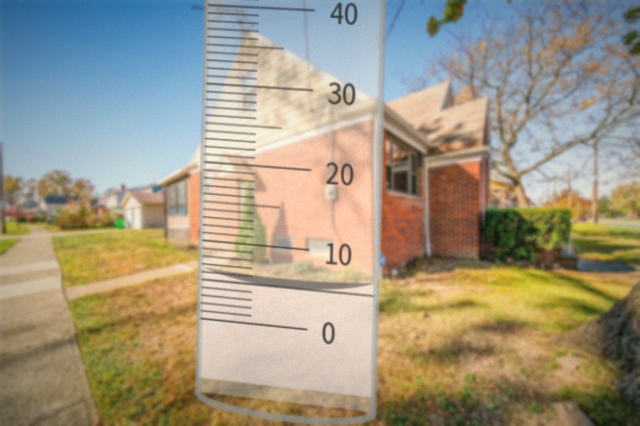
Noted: {"value": 5, "unit": "mL"}
